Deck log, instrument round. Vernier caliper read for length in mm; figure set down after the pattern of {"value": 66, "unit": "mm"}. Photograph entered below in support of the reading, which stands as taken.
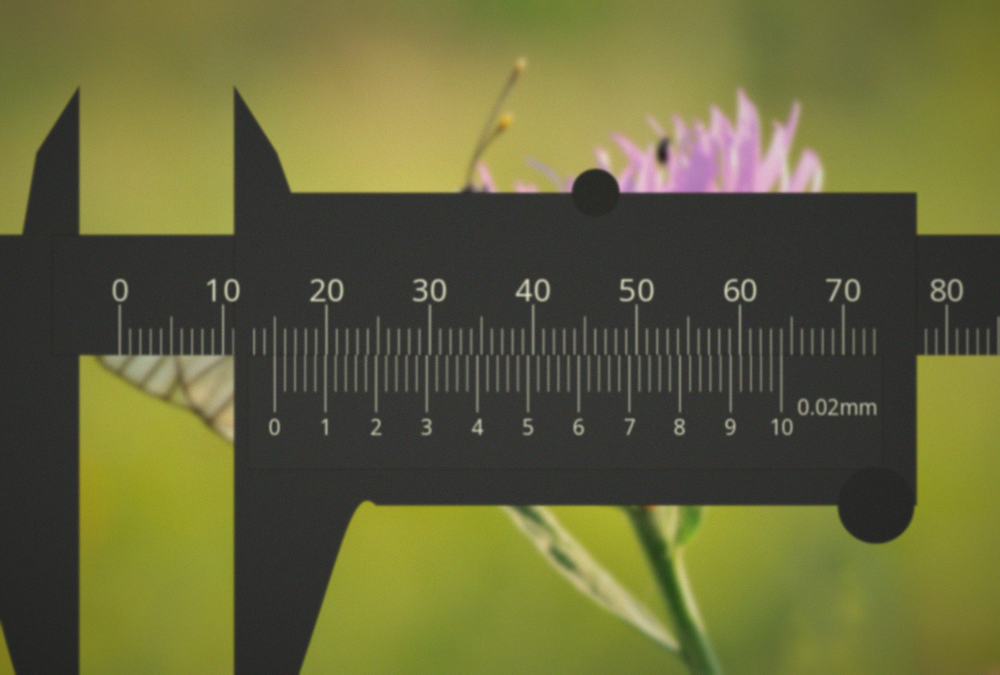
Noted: {"value": 15.0, "unit": "mm"}
